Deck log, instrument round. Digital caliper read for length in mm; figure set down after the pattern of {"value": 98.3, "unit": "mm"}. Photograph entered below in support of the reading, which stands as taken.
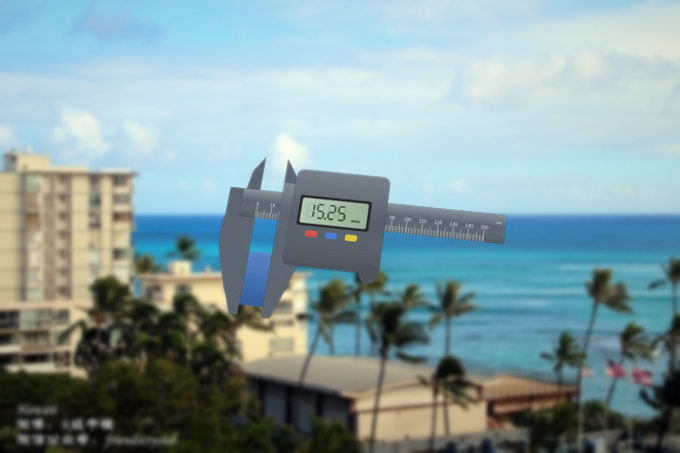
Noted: {"value": 15.25, "unit": "mm"}
